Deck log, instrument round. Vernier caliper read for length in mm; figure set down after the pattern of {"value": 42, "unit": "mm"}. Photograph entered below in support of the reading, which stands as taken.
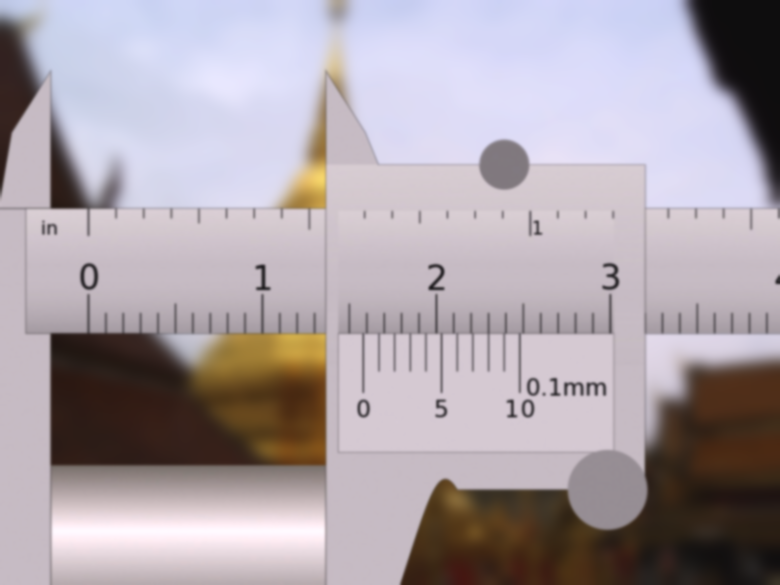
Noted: {"value": 15.8, "unit": "mm"}
